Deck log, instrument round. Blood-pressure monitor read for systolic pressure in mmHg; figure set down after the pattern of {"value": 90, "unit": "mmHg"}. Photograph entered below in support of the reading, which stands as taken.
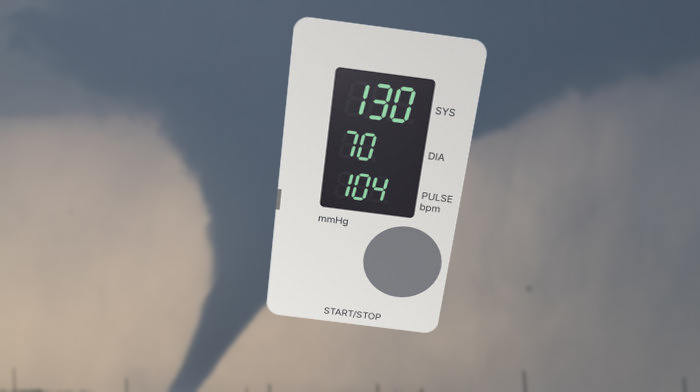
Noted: {"value": 130, "unit": "mmHg"}
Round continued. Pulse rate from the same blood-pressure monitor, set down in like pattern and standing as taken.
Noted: {"value": 104, "unit": "bpm"}
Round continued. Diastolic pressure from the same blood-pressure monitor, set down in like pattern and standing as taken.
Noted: {"value": 70, "unit": "mmHg"}
